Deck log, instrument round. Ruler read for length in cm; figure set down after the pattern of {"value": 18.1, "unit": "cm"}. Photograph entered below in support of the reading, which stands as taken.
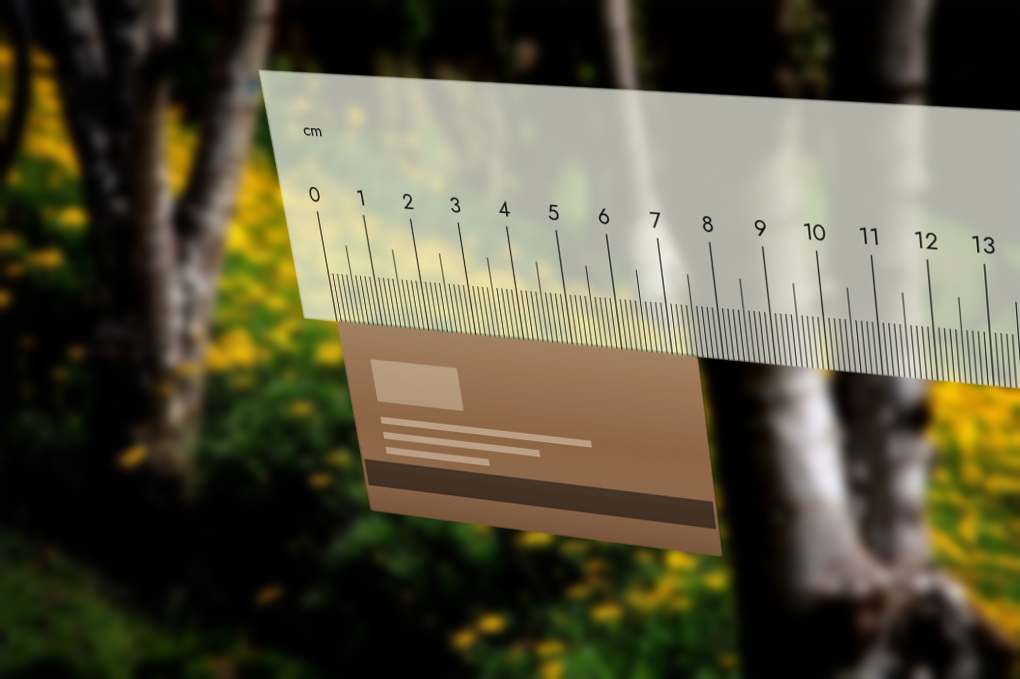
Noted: {"value": 7.5, "unit": "cm"}
